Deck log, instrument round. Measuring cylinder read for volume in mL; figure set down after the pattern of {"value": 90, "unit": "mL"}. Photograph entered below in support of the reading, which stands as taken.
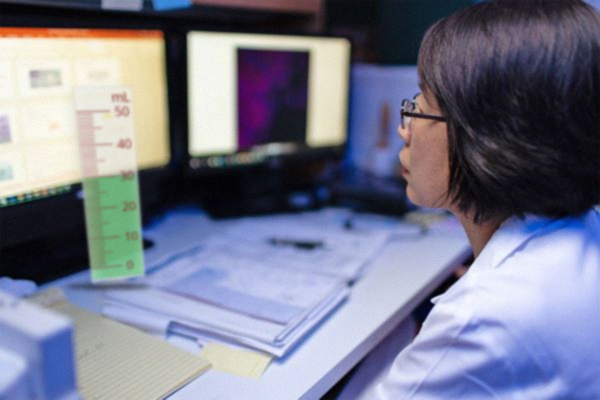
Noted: {"value": 30, "unit": "mL"}
